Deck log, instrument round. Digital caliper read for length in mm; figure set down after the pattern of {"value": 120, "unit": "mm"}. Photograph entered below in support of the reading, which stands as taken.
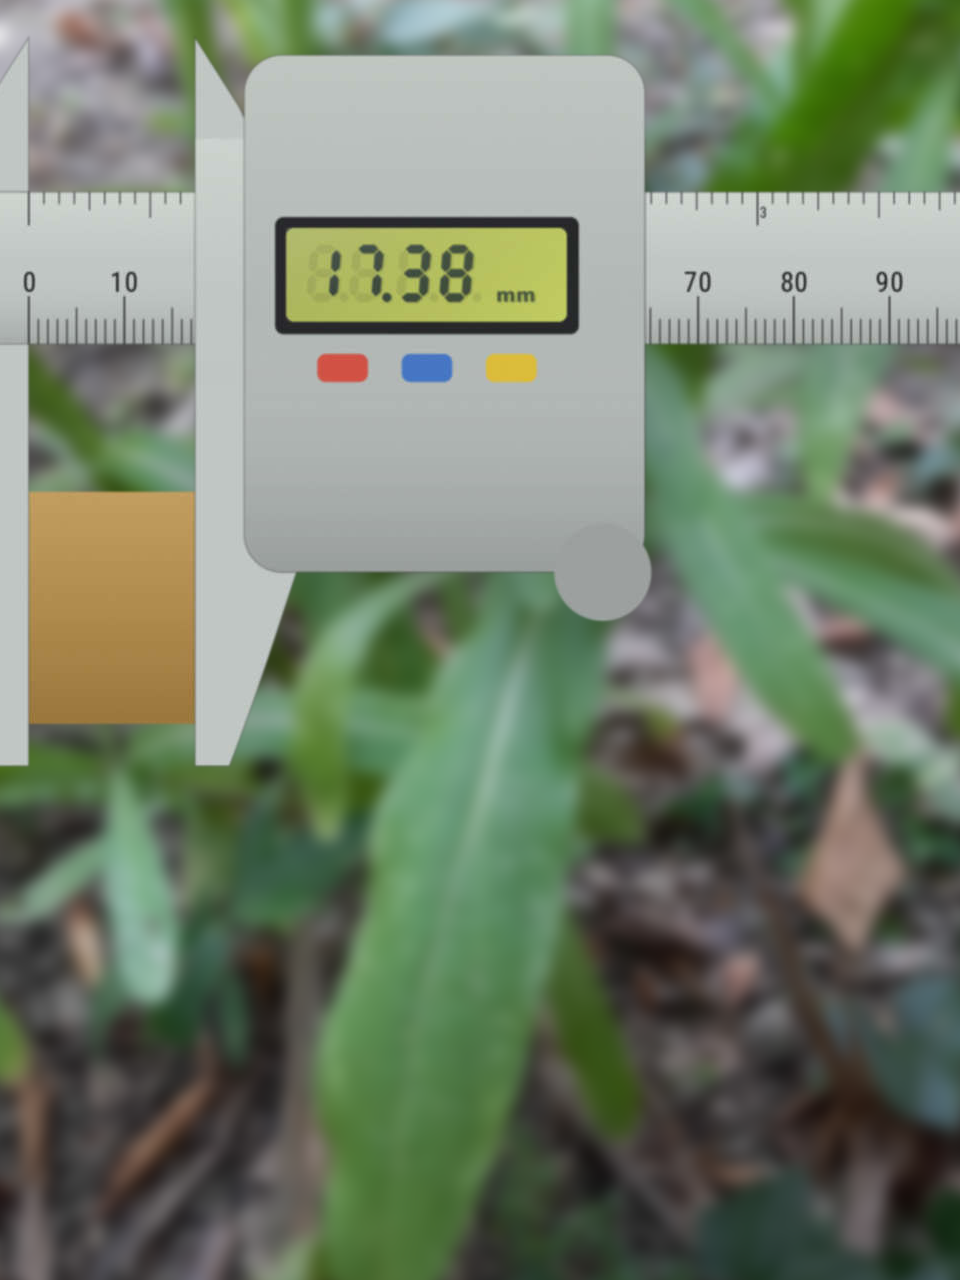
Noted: {"value": 17.38, "unit": "mm"}
